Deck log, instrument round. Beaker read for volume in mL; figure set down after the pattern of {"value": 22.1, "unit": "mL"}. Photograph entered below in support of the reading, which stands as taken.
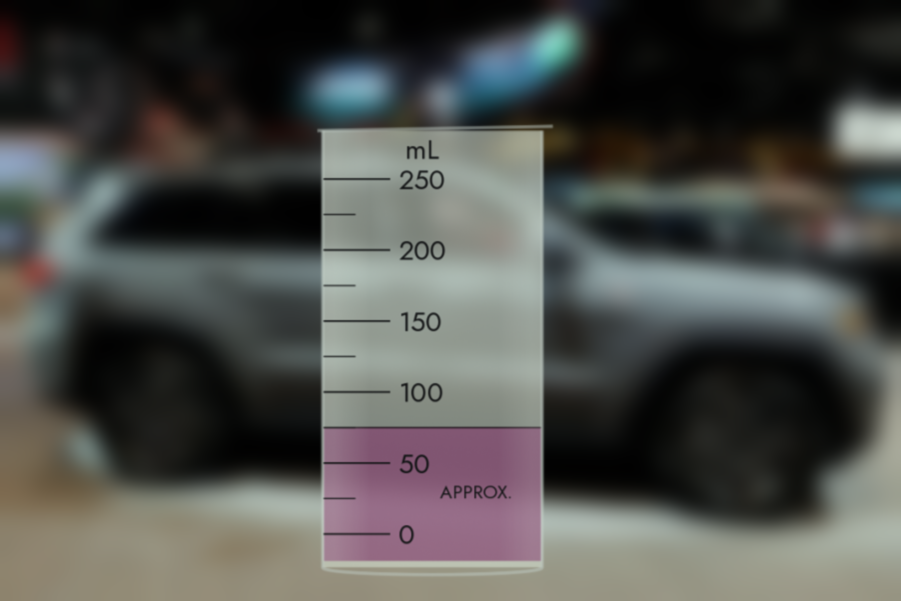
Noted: {"value": 75, "unit": "mL"}
